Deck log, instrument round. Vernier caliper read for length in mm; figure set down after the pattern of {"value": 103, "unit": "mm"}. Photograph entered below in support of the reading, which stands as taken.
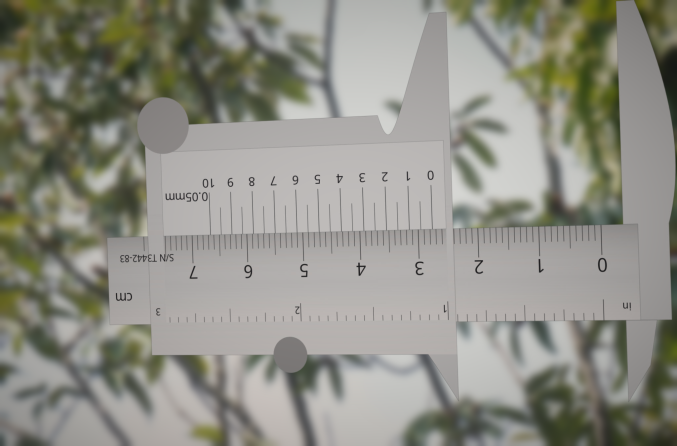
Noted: {"value": 27.6, "unit": "mm"}
